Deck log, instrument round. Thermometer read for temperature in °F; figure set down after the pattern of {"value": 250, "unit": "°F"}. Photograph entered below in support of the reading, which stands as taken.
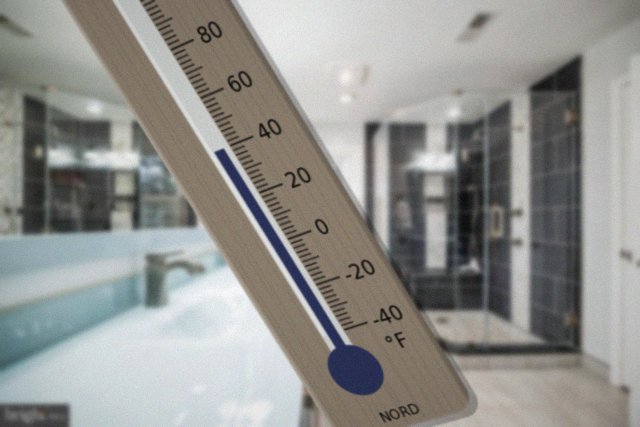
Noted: {"value": 40, "unit": "°F"}
